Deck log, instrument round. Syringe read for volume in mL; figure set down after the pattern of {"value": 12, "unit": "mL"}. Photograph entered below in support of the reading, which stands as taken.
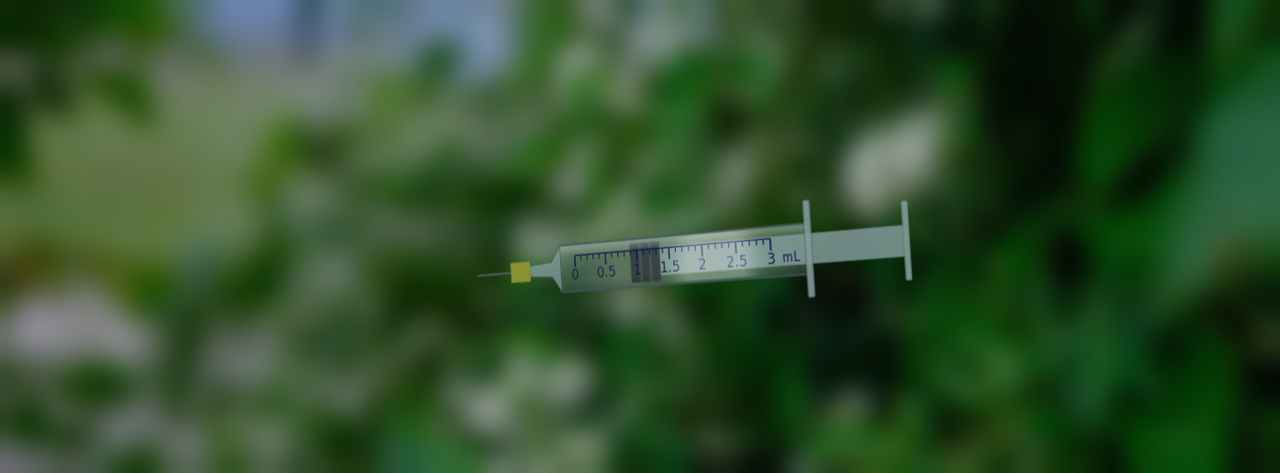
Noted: {"value": 0.9, "unit": "mL"}
